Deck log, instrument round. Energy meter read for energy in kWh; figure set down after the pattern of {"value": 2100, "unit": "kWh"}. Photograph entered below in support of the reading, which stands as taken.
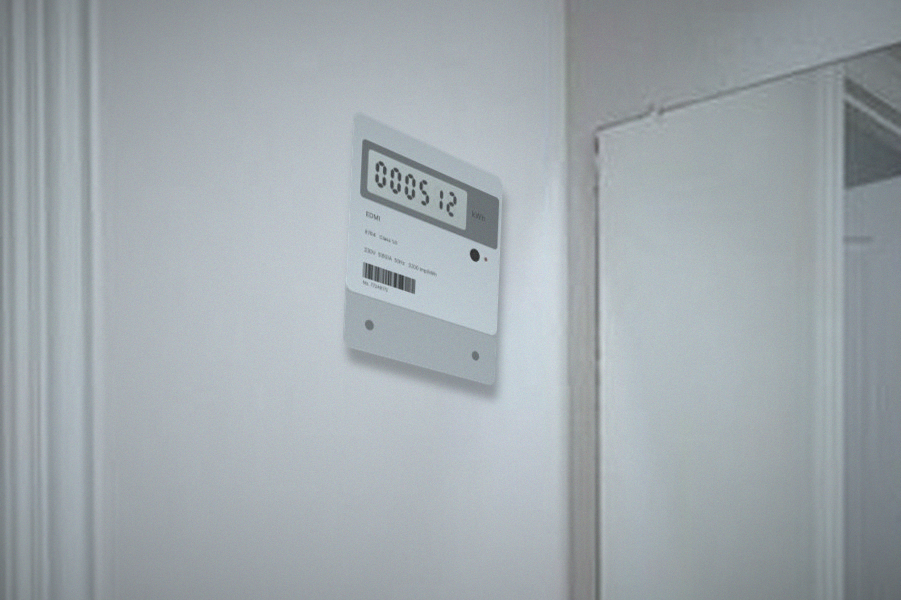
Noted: {"value": 512, "unit": "kWh"}
